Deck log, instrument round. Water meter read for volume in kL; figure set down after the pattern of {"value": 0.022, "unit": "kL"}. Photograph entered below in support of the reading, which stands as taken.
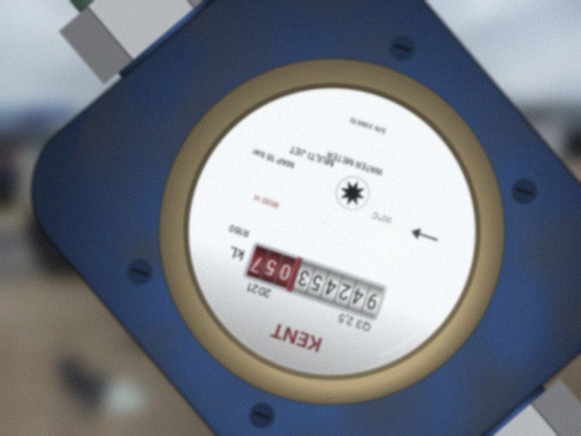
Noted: {"value": 942453.057, "unit": "kL"}
